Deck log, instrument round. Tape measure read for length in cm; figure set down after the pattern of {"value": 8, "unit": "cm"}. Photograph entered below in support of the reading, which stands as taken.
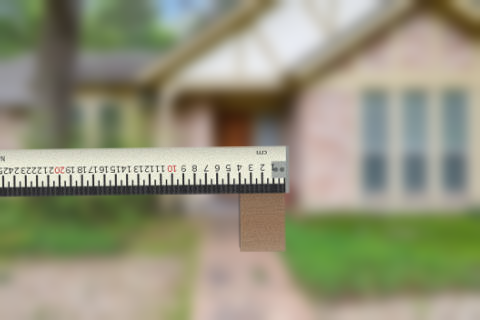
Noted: {"value": 4, "unit": "cm"}
